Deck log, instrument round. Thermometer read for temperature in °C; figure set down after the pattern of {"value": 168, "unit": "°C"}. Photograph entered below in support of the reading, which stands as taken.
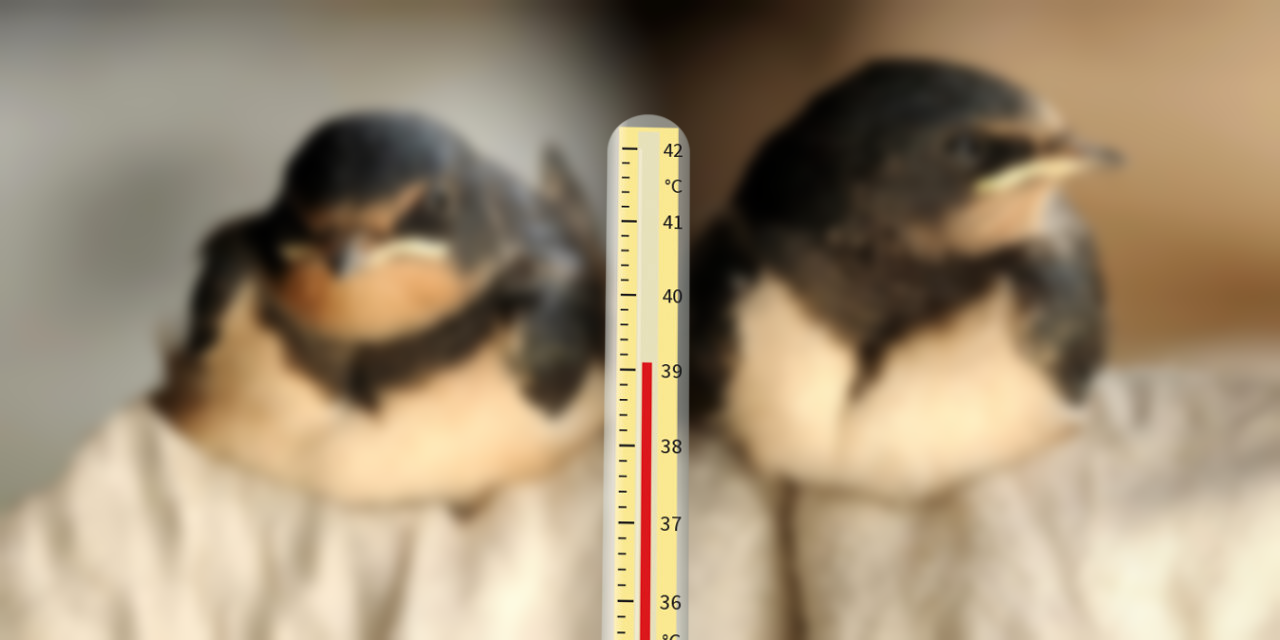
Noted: {"value": 39.1, "unit": "°C"}
